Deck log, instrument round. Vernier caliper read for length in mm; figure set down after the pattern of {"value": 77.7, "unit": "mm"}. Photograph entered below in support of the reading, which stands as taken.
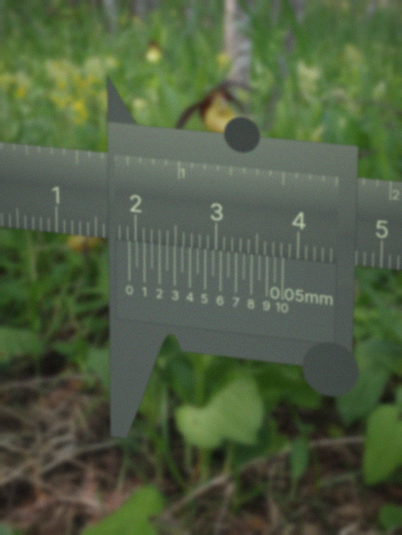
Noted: {"value": 19.2, "unit": "mm"}
